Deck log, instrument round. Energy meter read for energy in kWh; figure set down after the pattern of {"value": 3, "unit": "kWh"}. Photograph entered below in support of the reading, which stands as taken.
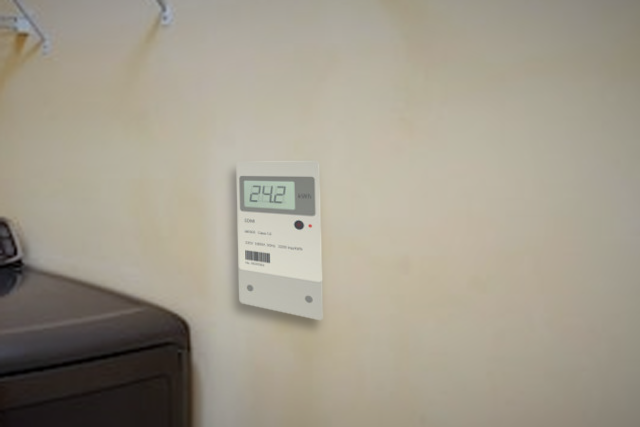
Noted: {"value": 24.2, "unit": "kWh"}
